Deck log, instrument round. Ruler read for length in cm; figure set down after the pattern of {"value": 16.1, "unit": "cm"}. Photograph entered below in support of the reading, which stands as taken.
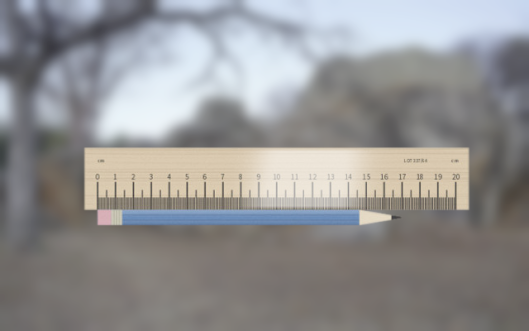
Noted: {"value": 17, "unit": "cm"}
